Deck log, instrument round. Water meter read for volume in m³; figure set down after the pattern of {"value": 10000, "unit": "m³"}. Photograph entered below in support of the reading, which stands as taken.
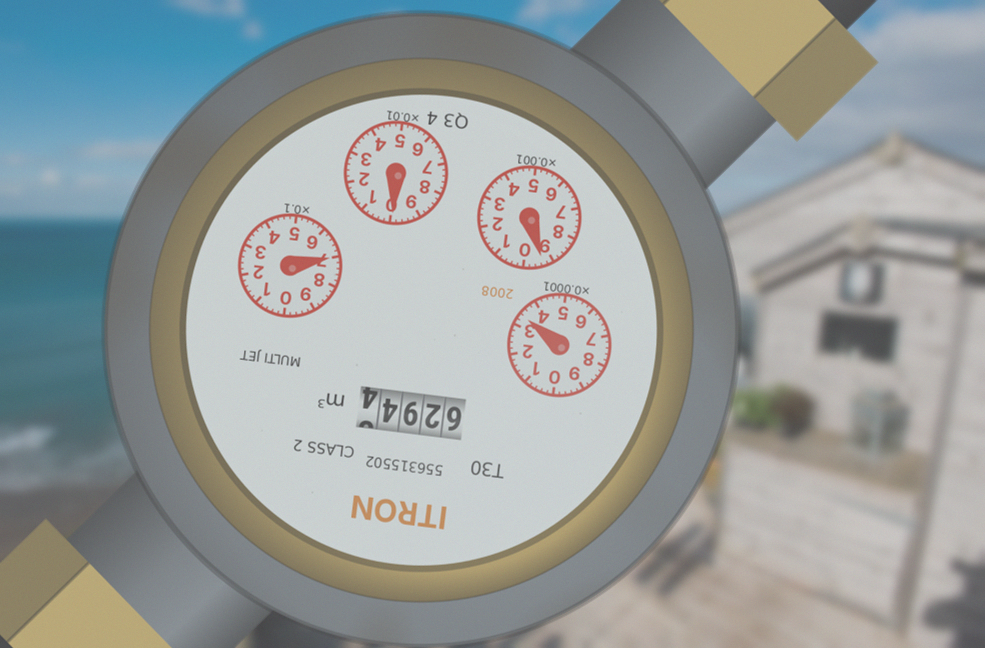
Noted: {"value": 62943.6993, "unit": "m³"}
